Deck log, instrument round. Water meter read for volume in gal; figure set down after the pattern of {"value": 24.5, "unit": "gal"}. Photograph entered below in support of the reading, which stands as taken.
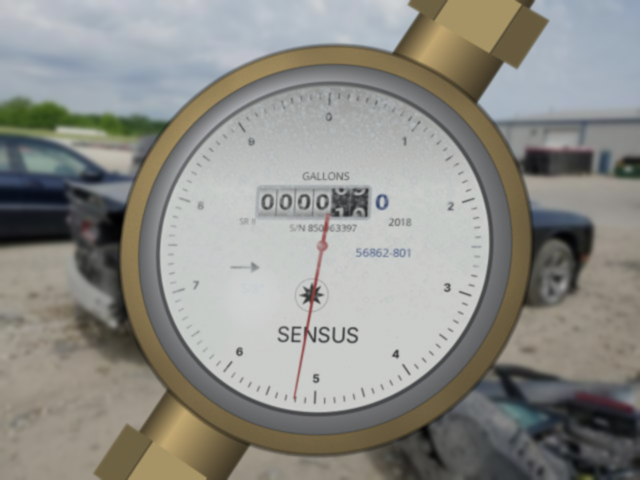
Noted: {"value": 95.2, "unit": "gal"}
